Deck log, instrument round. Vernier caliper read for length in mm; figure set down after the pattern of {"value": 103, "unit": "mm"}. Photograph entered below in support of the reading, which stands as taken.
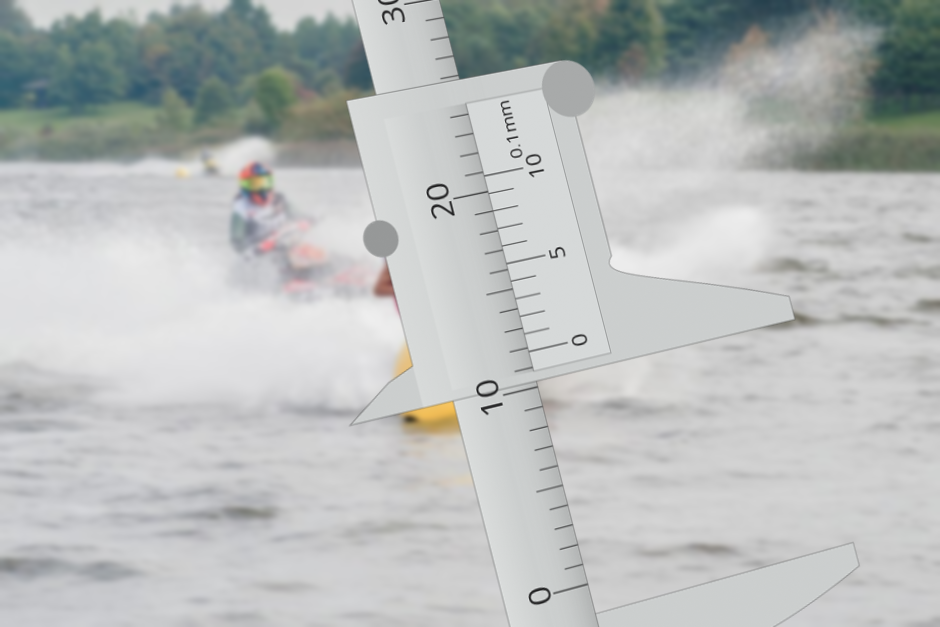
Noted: {"value": 11.8, "unit": "mm"}
